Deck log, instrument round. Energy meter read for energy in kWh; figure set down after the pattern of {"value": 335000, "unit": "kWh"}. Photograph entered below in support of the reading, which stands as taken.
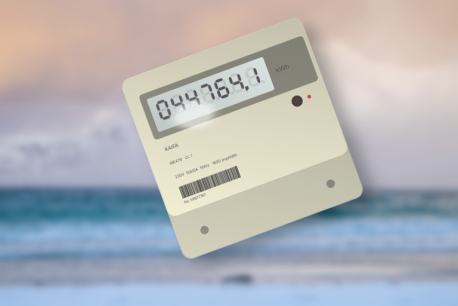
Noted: {"value": 44764.1, "unit": "kWh"}
